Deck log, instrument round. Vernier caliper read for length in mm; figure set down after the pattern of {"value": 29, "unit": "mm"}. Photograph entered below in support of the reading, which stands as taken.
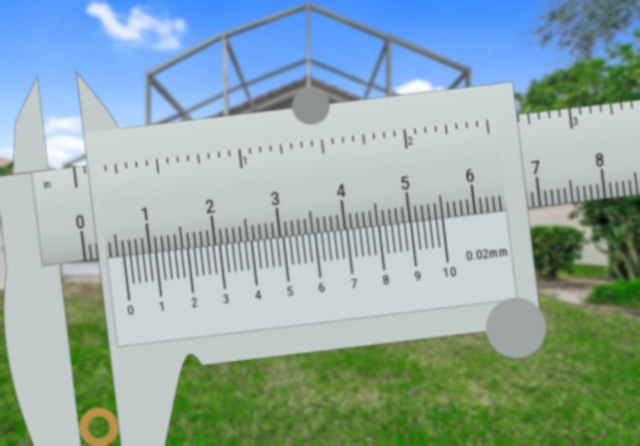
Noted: {"value": 6.0, "unit": "mm"}
